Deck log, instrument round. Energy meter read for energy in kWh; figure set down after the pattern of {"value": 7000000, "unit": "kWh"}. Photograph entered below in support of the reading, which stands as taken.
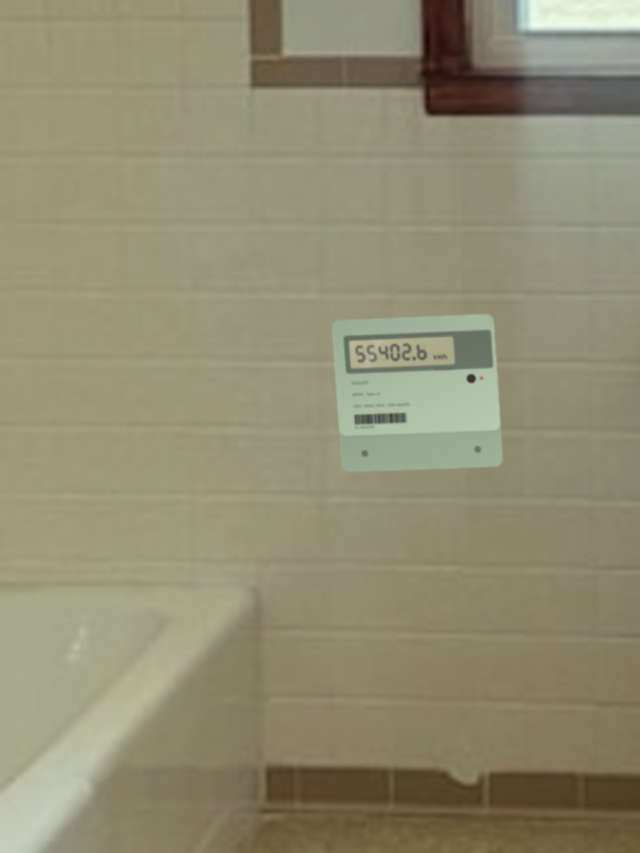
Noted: {"value": 55402.6, "unit": "kWh"}
